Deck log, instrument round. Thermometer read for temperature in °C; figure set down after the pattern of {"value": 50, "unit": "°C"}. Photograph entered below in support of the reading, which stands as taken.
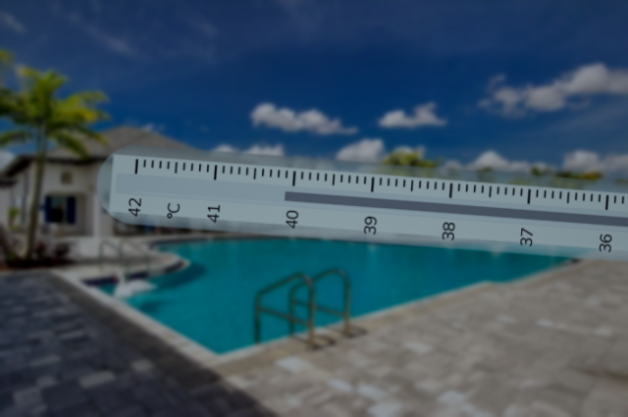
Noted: {"value": 40.1, "unit": "°C"}
